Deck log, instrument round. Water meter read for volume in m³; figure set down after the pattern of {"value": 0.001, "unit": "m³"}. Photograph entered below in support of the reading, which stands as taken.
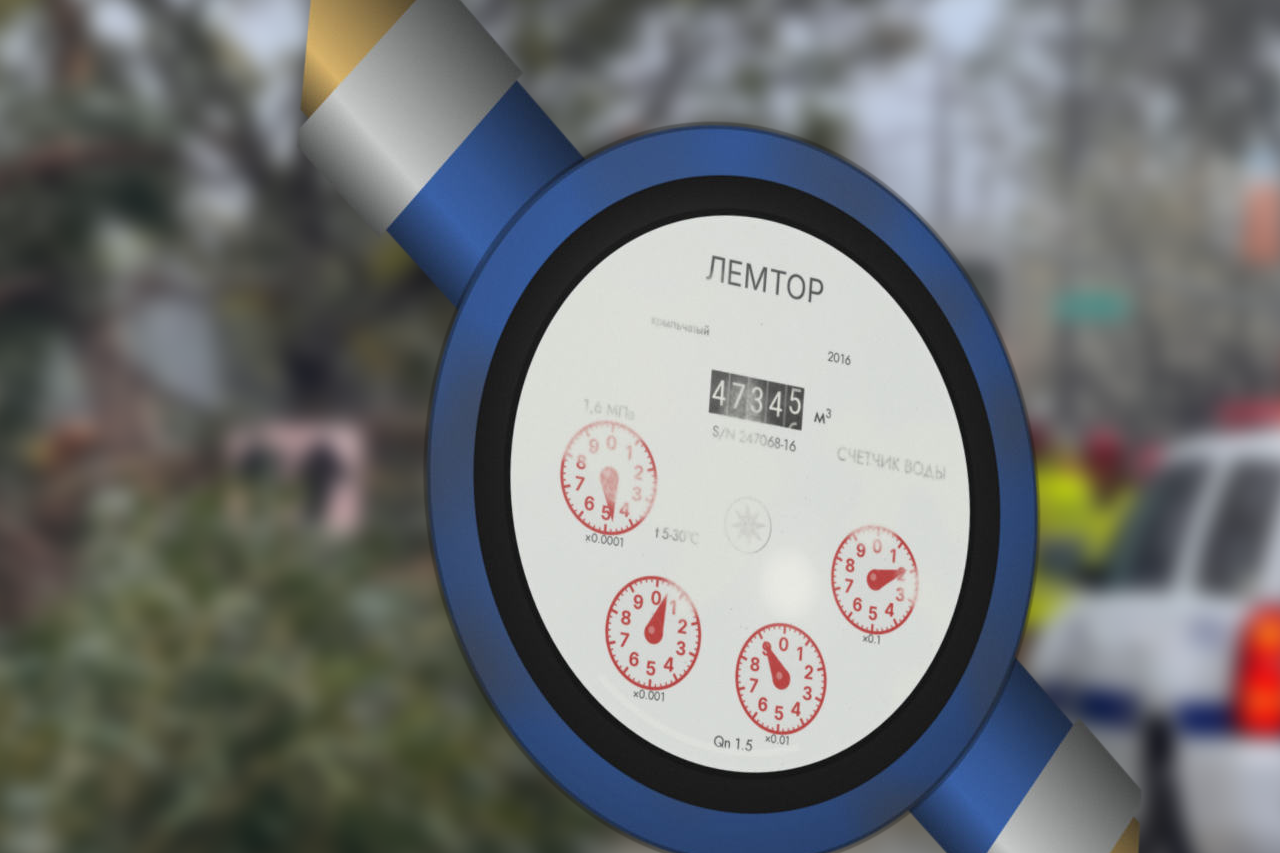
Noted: {"value": 47345.1904, "unit": "m³"}
